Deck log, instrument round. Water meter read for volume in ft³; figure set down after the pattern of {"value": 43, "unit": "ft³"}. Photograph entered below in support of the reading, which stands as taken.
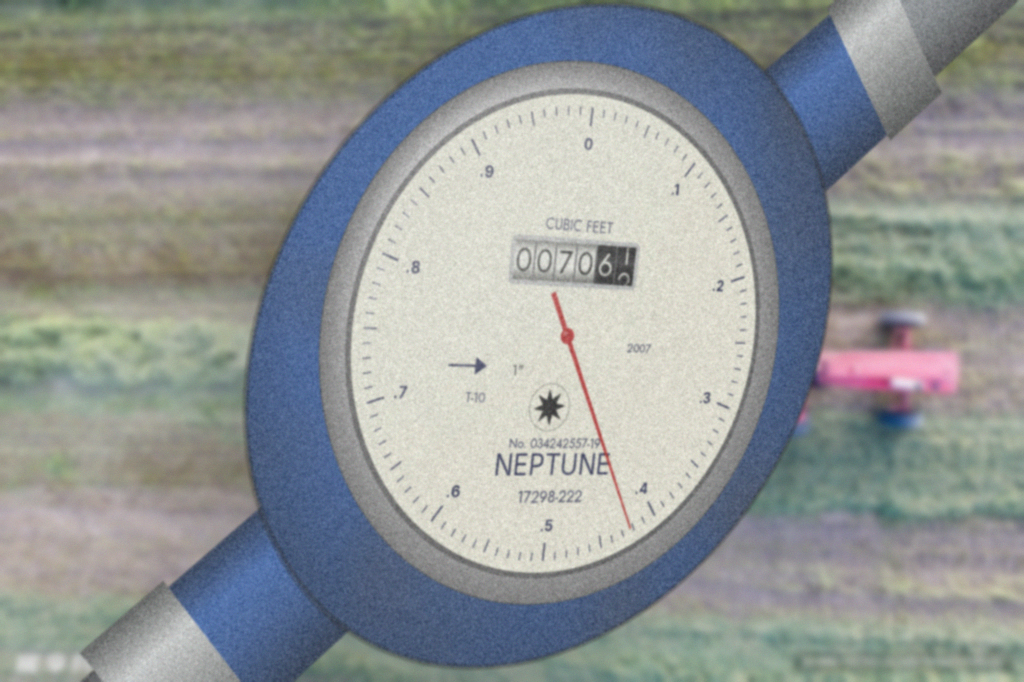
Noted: {"value": 7061.42, "unit": "ft³"}
